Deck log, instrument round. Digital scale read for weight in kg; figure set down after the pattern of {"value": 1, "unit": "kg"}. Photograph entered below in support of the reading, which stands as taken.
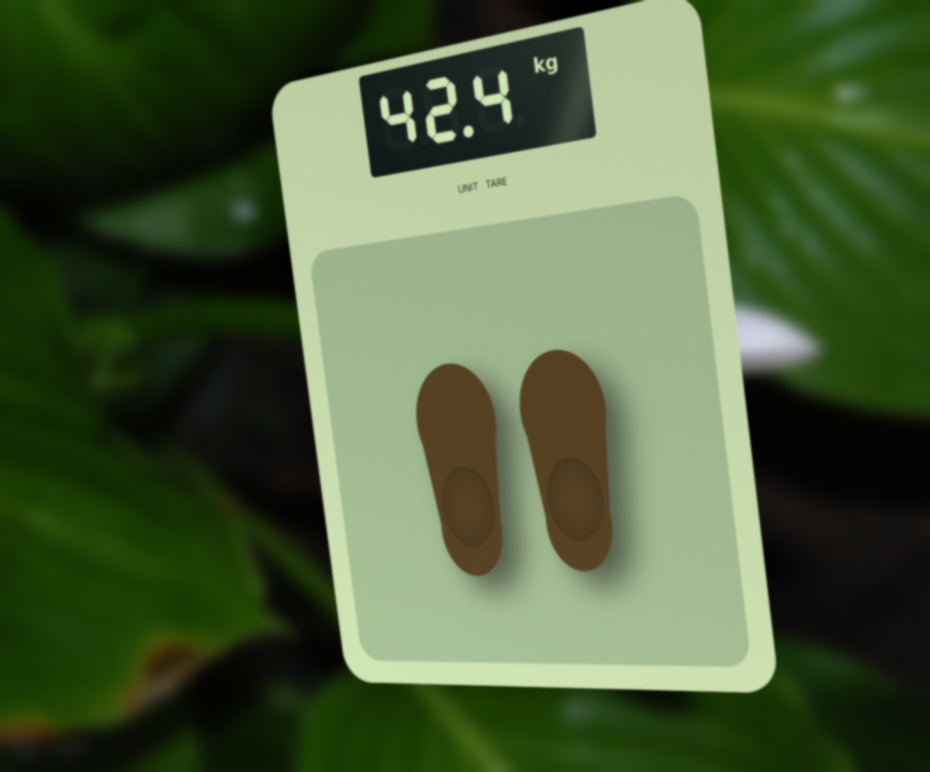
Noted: {"value": 42.4, "unit": "kg"}
